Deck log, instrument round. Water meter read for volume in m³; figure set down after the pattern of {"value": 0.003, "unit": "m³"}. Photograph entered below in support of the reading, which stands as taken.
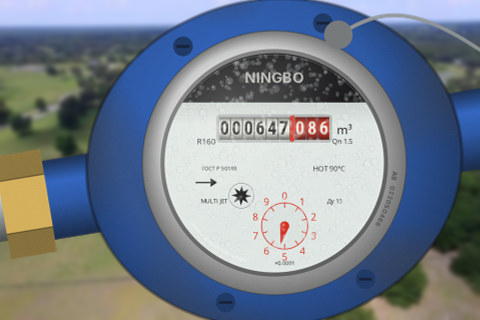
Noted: {"value": 647.0865, "unit": "m³"}
